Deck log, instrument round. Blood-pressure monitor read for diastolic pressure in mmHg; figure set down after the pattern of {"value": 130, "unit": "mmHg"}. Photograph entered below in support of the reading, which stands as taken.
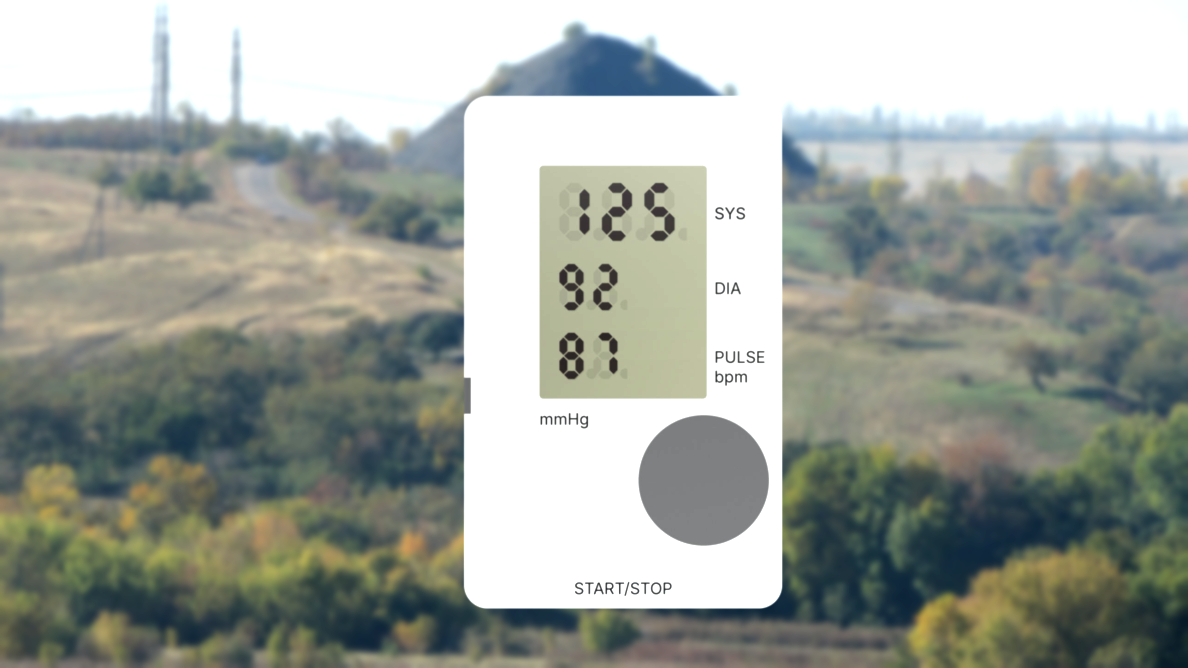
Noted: {"value": 92, "unit": "mmHg"}
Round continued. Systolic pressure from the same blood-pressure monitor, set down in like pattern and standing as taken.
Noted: {"value": 125, "unit": "mmHg"}
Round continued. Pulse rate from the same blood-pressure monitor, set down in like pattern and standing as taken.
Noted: {"value": 87, "unit": "bpm"}
